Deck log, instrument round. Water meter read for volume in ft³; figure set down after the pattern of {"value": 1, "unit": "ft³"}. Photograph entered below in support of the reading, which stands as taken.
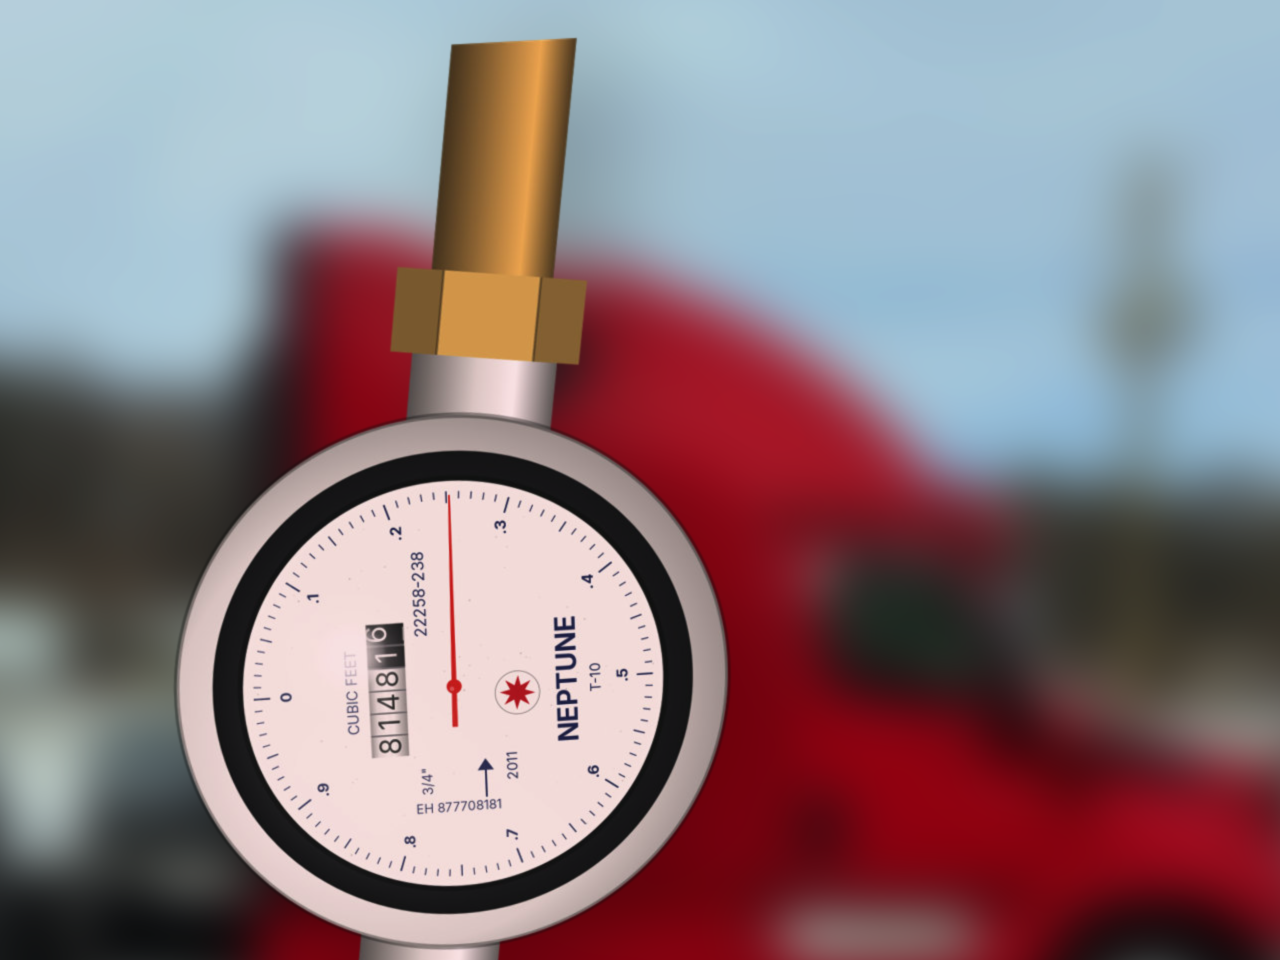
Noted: {"value": 814816.25, "unit": "ft³"}
